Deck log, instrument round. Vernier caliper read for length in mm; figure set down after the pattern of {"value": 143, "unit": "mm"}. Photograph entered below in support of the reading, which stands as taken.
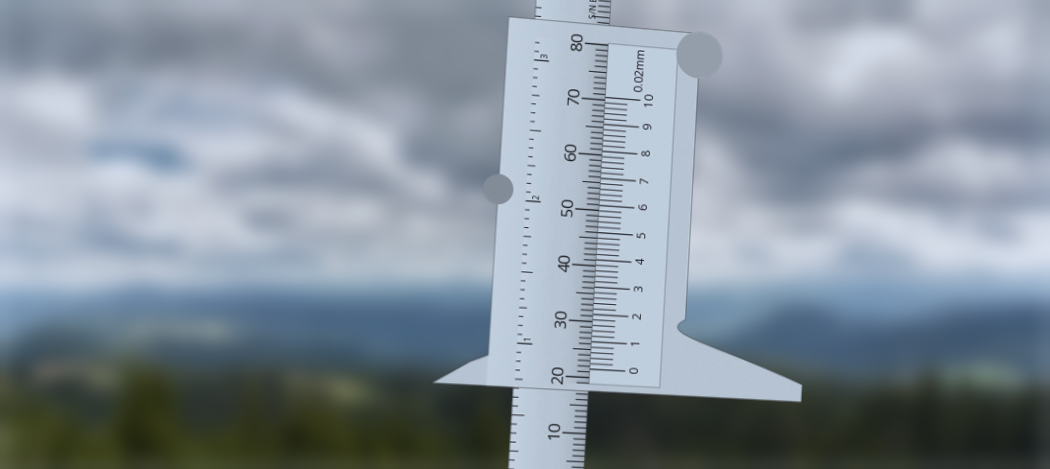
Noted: {"value": 21.5, "unit": "mm"}
